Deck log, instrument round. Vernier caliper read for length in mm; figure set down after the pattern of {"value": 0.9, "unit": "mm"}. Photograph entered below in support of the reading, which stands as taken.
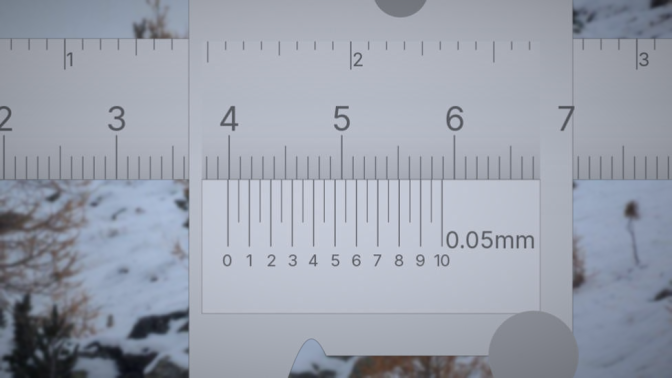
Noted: {"value": 39.9, "unit": "mm"}
